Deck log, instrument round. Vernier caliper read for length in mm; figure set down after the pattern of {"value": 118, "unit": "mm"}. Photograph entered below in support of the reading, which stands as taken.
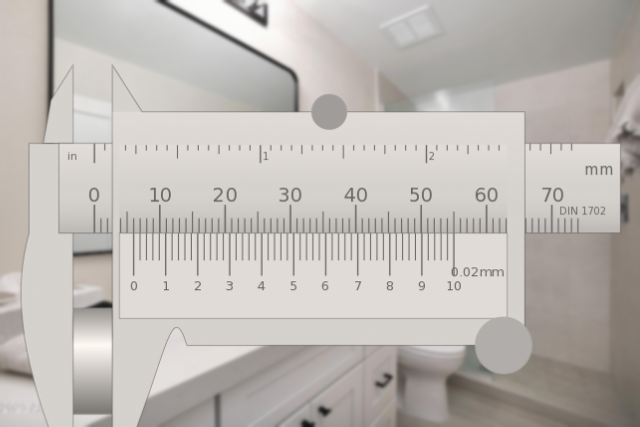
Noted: {"value": 6.0, "unit": "mm"}
